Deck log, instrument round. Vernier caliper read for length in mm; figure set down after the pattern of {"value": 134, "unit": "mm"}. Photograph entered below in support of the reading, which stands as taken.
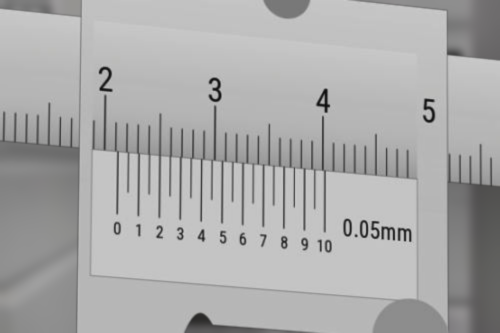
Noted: {"value": 21.2, "unit": "mm"}
